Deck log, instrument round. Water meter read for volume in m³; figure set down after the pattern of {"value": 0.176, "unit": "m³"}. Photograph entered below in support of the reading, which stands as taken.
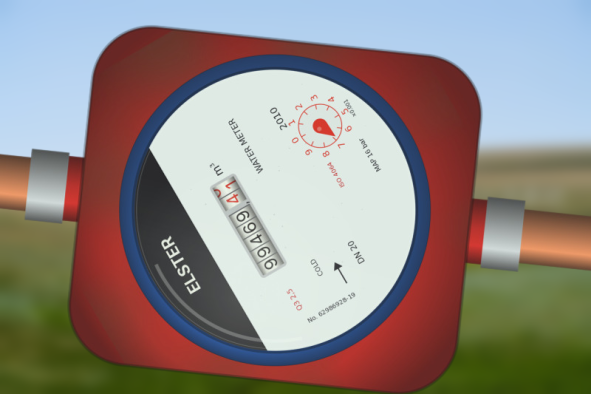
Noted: {"value": 99469.406, "unit": "m³"}
